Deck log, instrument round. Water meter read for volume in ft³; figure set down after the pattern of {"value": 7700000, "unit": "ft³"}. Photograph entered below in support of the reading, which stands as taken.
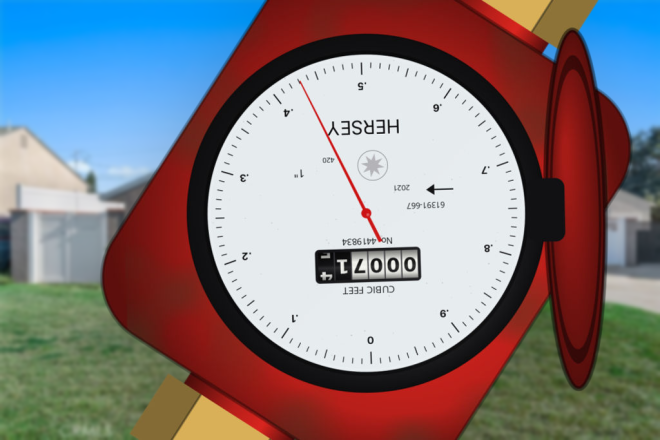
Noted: {"value": 714.43, "unit": "ft³"}
